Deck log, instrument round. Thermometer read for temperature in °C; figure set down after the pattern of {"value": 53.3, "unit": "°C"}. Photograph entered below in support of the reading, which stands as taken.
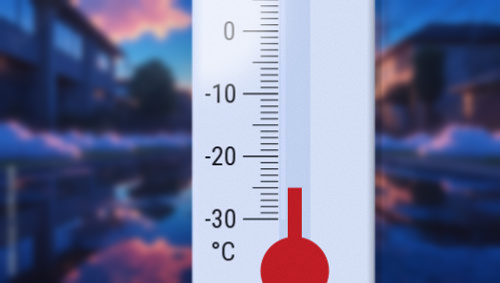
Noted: {"value": -25, "unit": "°C"}
